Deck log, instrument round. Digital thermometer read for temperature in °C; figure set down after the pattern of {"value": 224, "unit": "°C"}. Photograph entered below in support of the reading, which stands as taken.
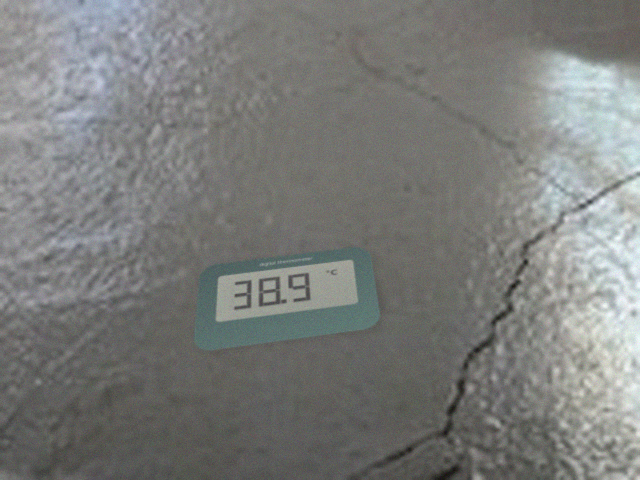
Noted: {"value": 38.9, "unit": "°C"}
